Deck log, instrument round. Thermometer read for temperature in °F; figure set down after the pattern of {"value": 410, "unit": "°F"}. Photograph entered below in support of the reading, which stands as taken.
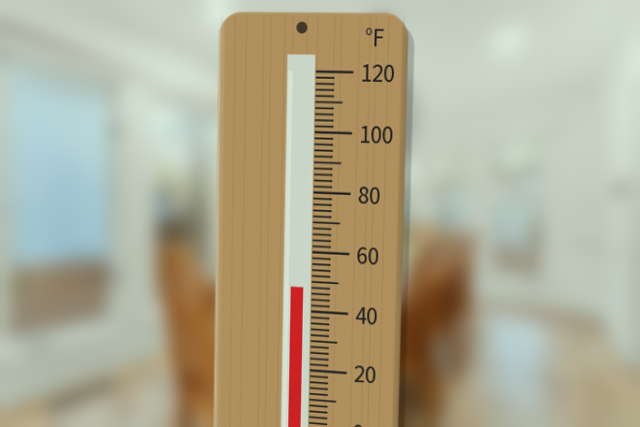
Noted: {"value": 48, "unit": "°F"}
